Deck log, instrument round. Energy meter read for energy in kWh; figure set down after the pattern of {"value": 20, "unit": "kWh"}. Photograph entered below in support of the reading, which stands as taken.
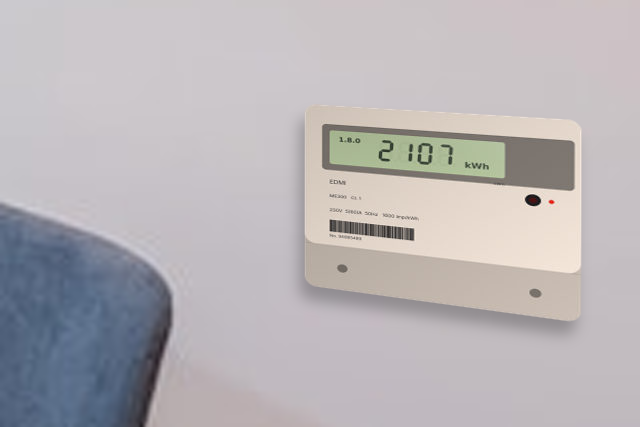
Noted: {"value": 2107, "unit": "kWh"}
